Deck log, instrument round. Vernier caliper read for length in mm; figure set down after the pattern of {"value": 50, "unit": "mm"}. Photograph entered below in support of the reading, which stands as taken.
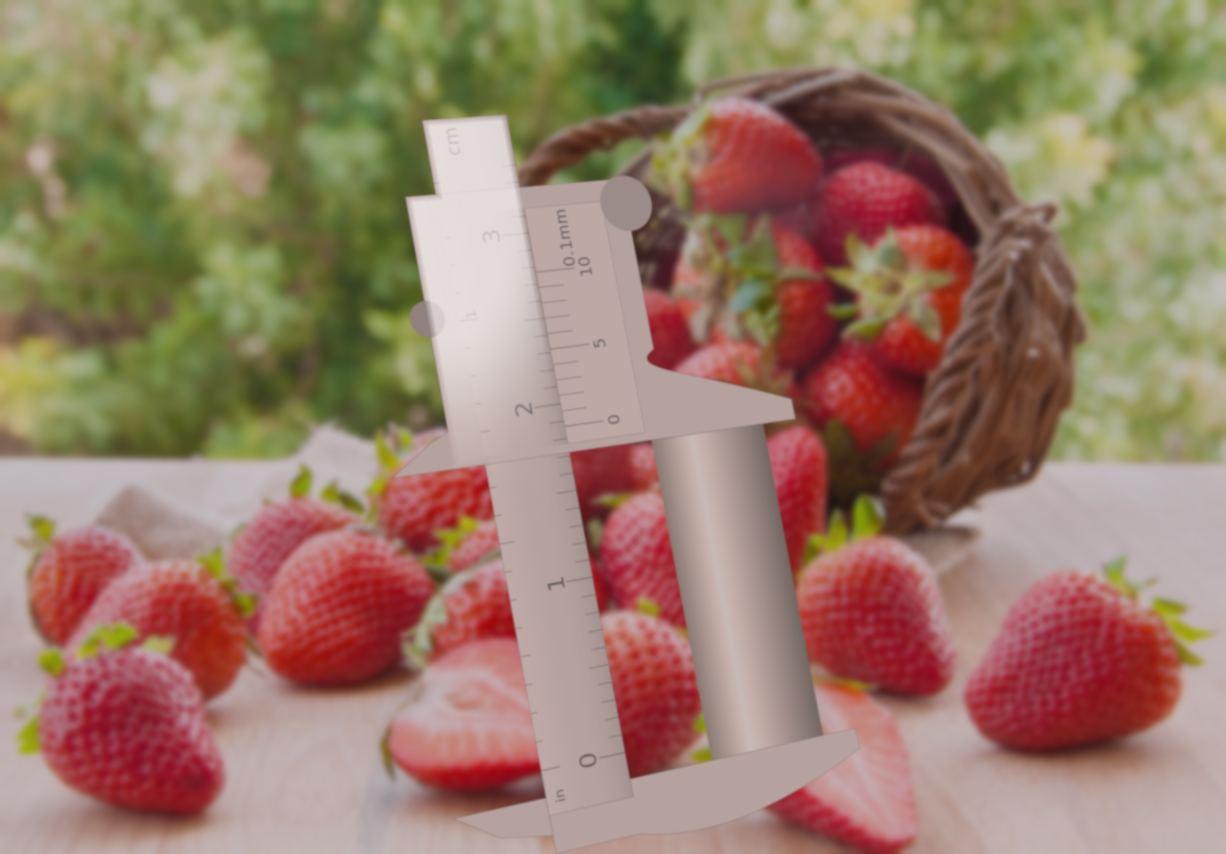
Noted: {"value": 18.7, "unit": "mm"}
